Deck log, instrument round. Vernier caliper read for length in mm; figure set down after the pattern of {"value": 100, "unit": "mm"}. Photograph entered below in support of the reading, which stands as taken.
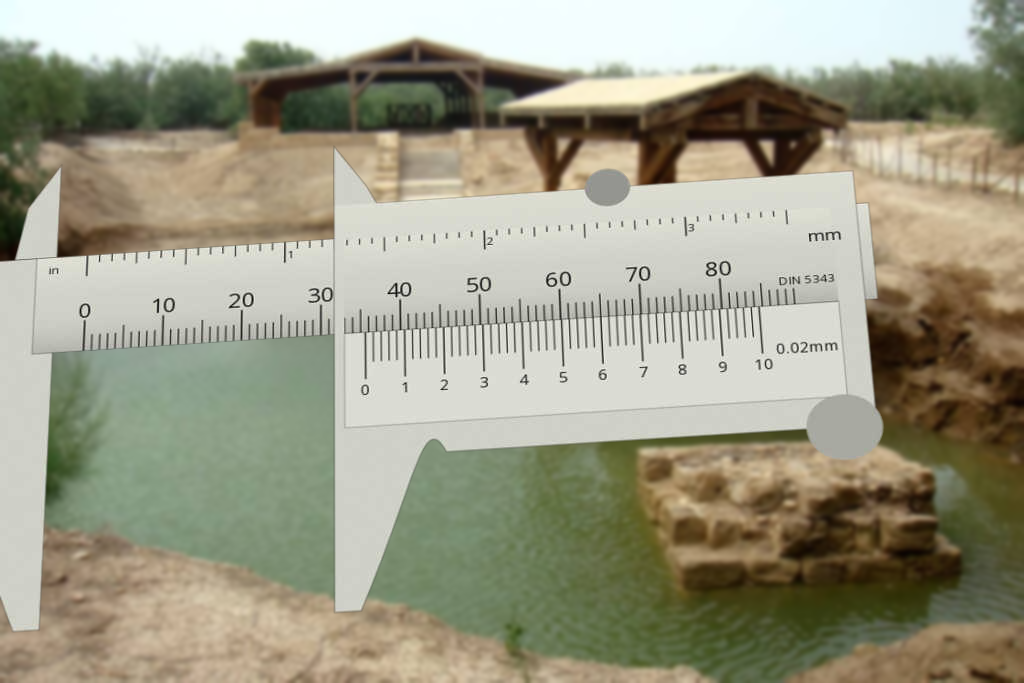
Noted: {"value": 35.6, "unit": "mm"}
